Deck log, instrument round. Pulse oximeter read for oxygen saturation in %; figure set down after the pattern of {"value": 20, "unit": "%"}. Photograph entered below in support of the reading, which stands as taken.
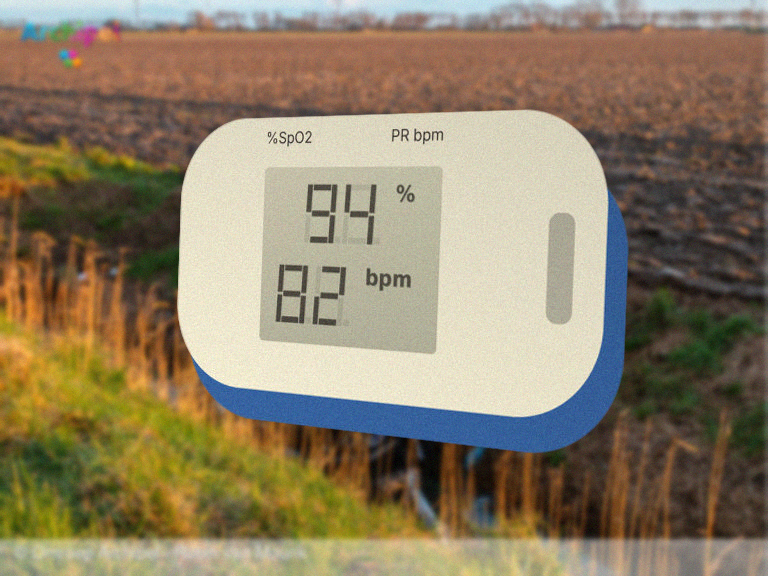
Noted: {"value": 94, "unit": "%"}
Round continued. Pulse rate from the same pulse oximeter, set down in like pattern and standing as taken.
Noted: {"value": 82, "unit": "bpm"}
